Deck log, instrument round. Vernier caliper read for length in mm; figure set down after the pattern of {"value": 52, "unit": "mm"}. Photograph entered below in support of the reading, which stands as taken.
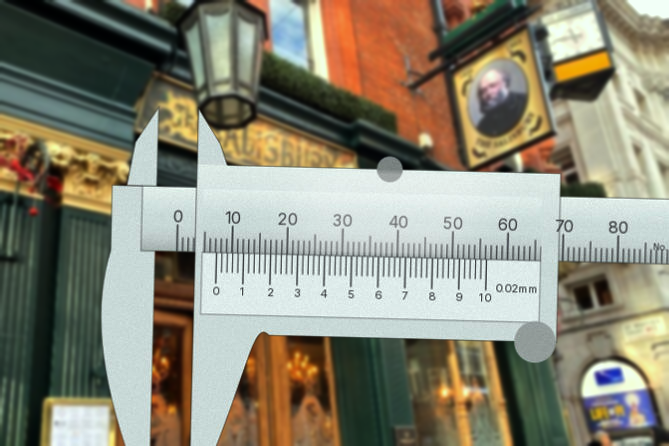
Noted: {"value": 7.2, "unit": "mm"}
